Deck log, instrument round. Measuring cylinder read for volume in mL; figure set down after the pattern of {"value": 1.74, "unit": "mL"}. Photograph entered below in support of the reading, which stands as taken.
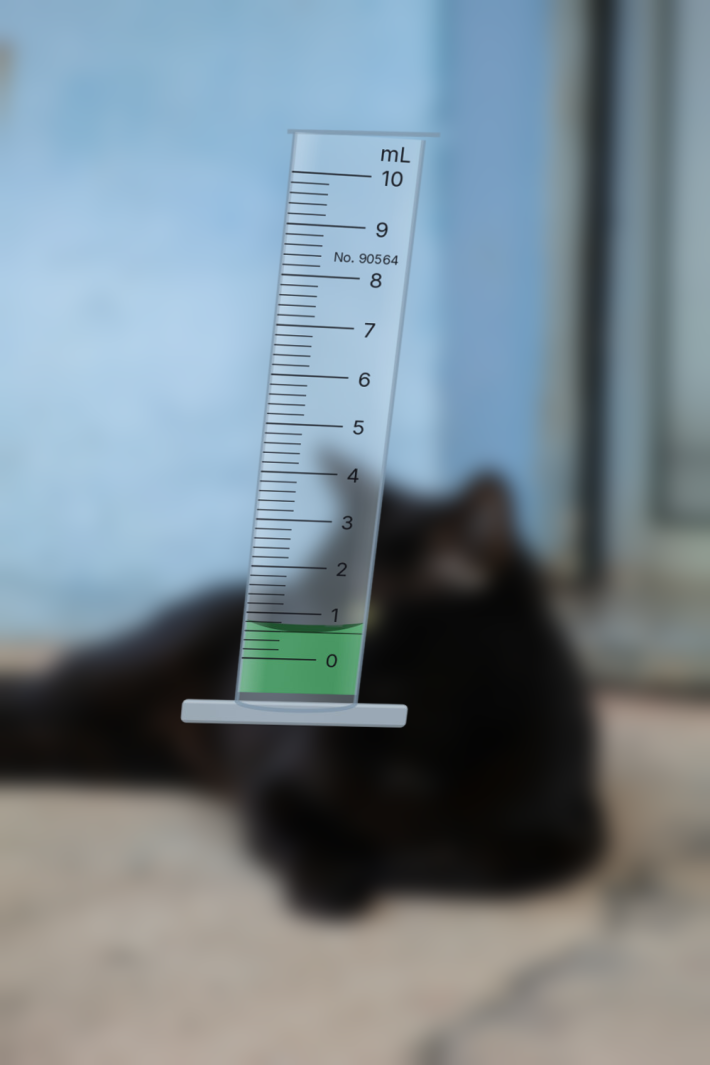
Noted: {"value": 0.6, "unit": "mL"}
